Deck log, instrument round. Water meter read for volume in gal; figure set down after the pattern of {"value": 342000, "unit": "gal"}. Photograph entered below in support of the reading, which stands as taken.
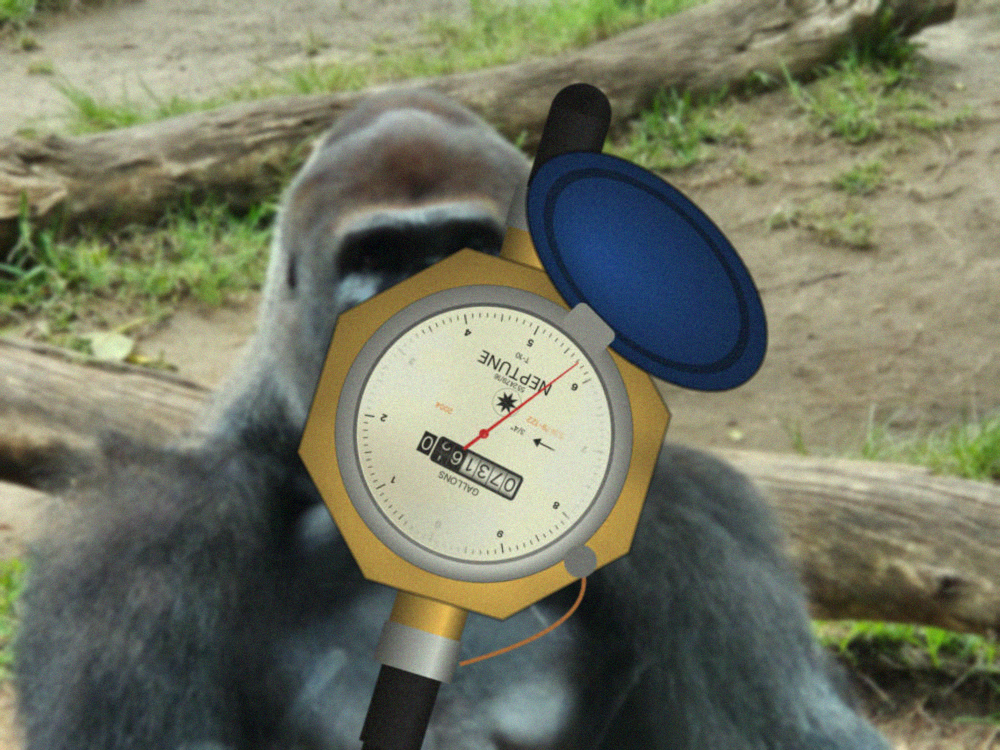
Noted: {"value": 731615.7, "unit": "gal"}
